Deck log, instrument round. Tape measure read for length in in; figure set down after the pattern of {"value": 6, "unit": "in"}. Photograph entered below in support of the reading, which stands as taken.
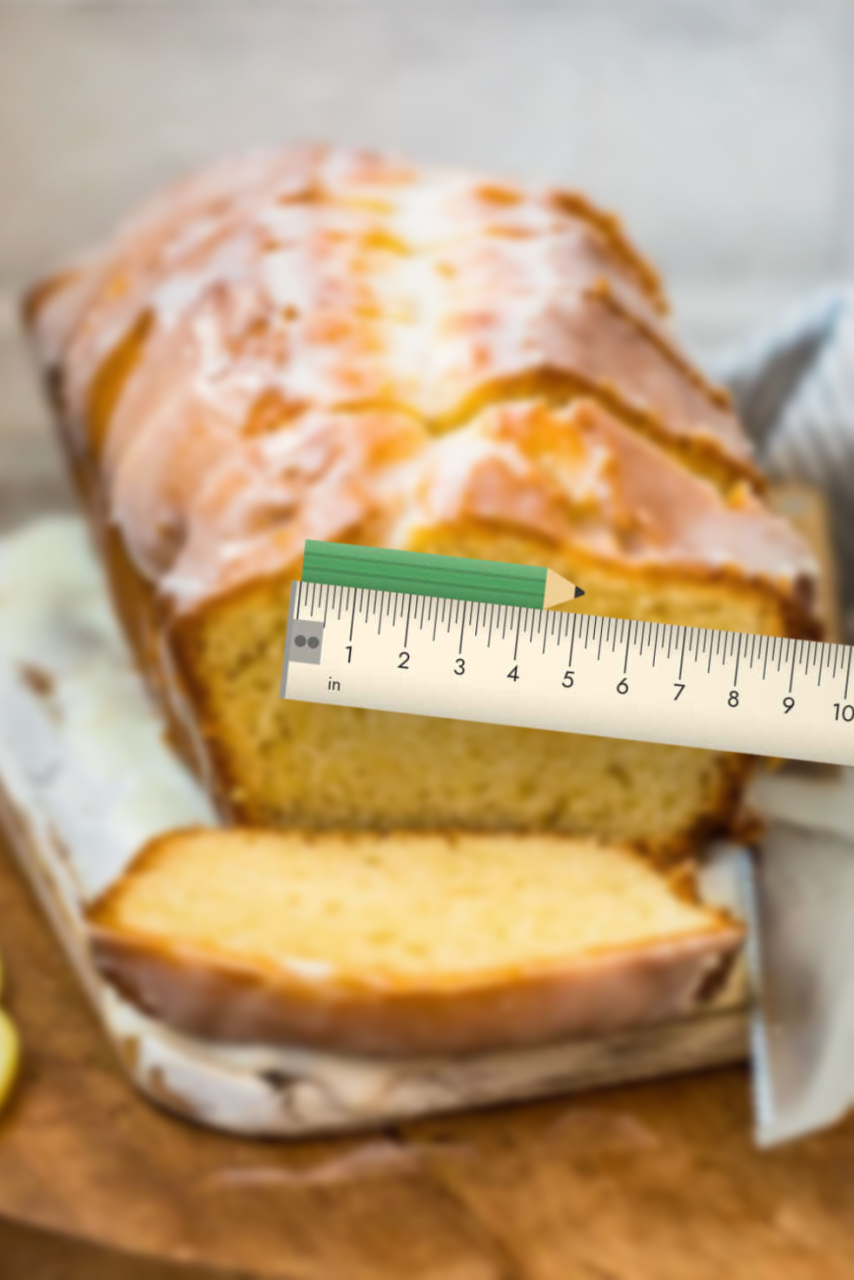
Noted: {"value": 5.125, "unit": "in"}
